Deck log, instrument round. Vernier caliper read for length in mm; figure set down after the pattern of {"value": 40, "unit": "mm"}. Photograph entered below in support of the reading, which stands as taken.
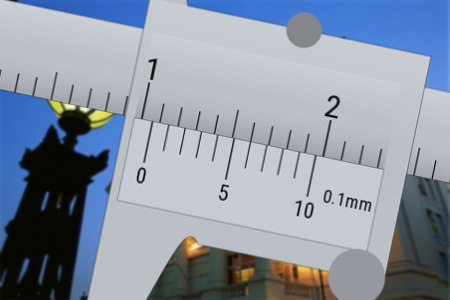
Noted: {"value": 10.6, "unit": "mm"}
